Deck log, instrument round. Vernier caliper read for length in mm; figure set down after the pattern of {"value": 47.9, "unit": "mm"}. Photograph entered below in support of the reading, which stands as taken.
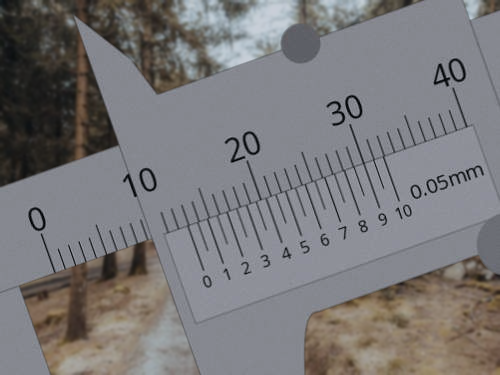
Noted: {"value": 12.9, "unit": "mm"}
